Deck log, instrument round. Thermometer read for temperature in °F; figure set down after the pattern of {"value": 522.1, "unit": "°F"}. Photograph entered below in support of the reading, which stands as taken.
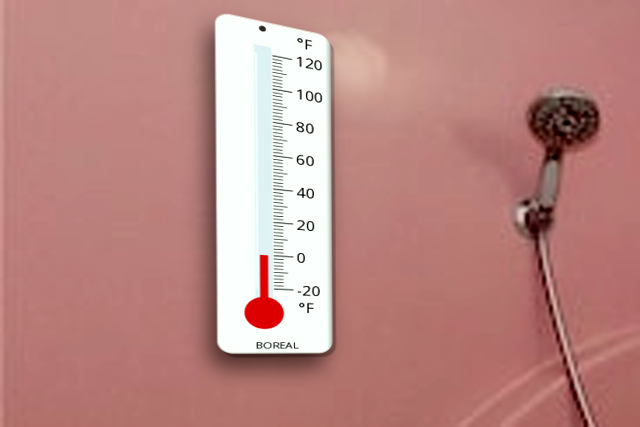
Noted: {"value": 0, "unit": "°F"}
